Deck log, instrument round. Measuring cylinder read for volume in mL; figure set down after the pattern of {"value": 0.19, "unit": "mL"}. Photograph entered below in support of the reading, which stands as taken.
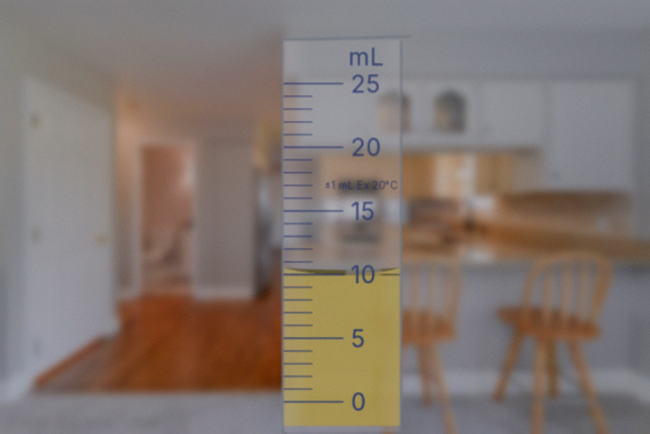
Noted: {"value": 10, "unit": "mL"}
